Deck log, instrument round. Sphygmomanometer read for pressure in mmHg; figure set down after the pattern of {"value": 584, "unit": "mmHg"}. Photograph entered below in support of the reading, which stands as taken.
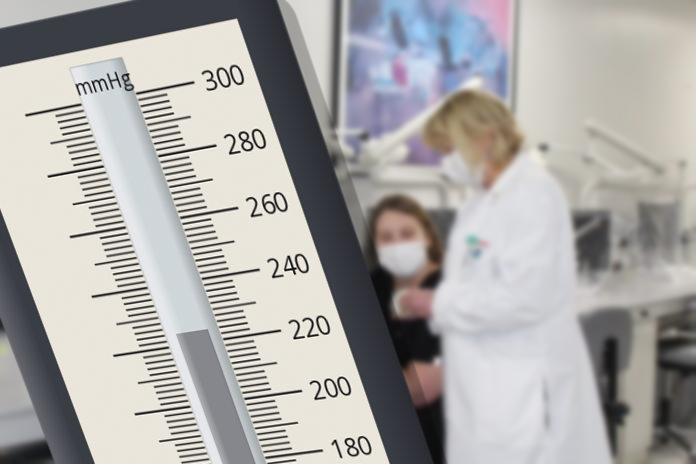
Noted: {"value": 224, "unit": "mmHg"}
